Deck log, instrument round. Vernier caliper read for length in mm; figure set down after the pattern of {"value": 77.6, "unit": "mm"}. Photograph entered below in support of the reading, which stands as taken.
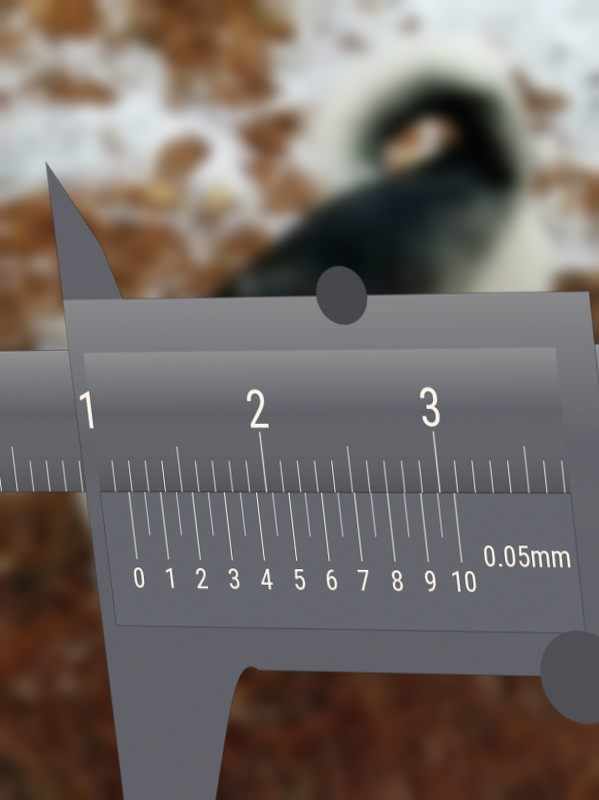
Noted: {"value": 11.8, "unit": "mm"}
